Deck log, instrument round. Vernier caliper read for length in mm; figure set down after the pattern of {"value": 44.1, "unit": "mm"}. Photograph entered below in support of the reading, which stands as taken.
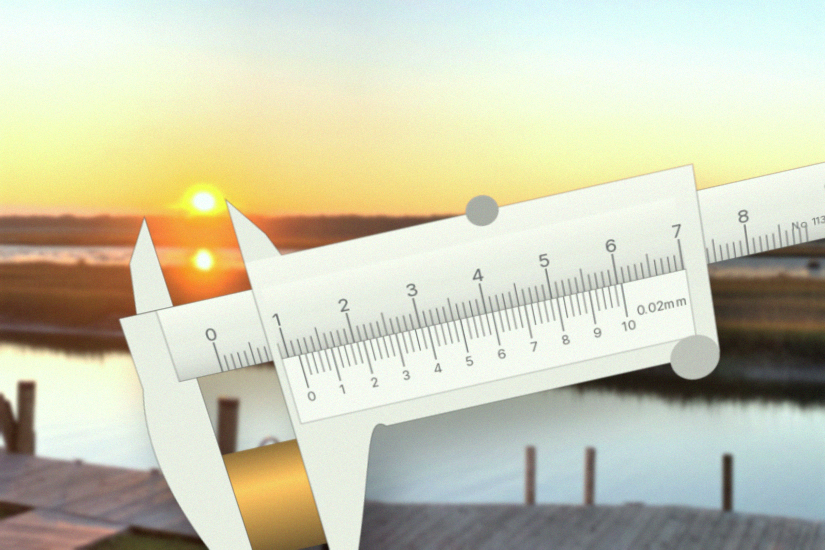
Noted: {"value": 11.6, "unit": "mm"}
